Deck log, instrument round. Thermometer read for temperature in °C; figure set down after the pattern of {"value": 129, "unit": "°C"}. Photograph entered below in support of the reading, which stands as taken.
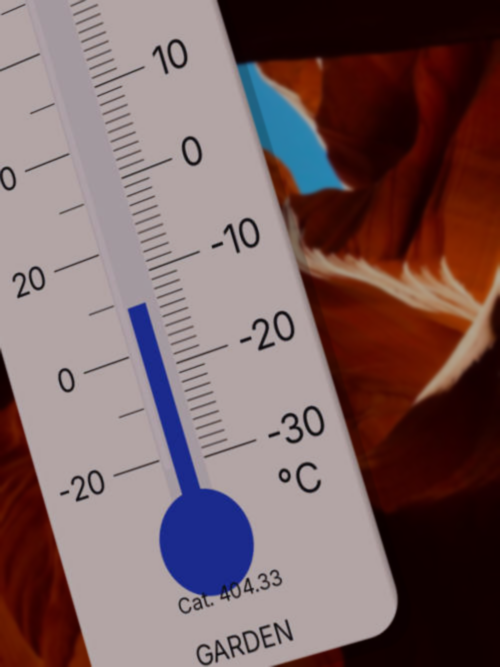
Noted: {"value": -13, "unit": "°C"}
